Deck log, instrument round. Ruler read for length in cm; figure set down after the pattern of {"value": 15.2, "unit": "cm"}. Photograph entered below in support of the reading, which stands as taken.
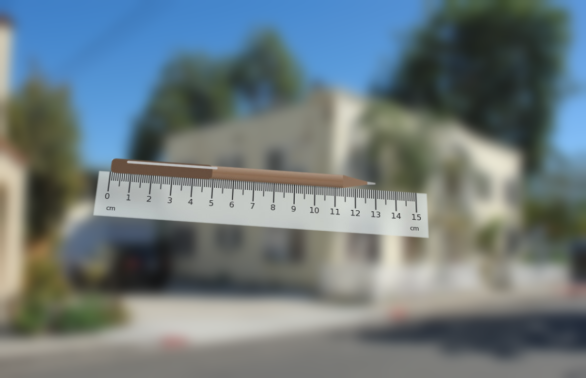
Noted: {"value": 13, "unit": "cm"}
